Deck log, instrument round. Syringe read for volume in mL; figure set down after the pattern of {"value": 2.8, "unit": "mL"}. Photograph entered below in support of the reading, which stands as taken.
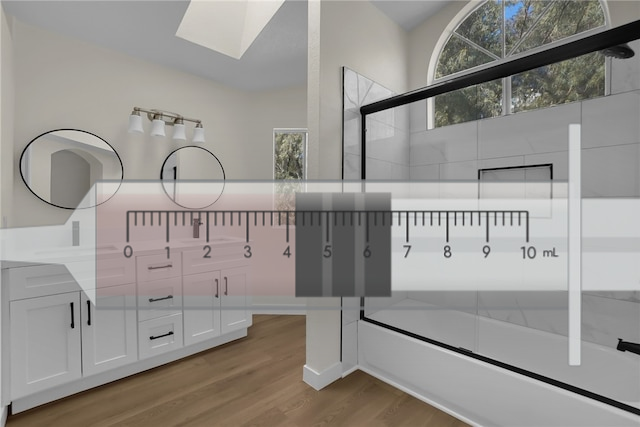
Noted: {"value": 4.2, "unit": "mL"}
